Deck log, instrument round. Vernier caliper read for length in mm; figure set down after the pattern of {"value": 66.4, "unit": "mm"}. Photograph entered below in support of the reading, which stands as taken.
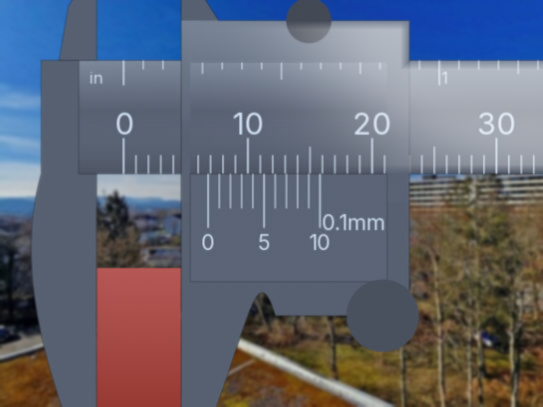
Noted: {"value": 6.8, "unit": "mm"}
